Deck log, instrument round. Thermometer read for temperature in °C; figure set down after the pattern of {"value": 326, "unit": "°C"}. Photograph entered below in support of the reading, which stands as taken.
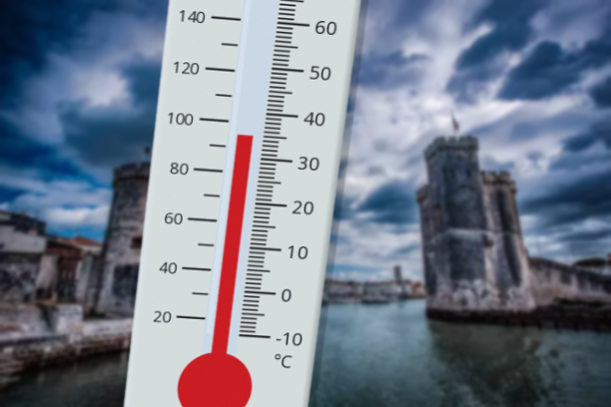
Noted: {"value": 35, "unit": "°C"}
